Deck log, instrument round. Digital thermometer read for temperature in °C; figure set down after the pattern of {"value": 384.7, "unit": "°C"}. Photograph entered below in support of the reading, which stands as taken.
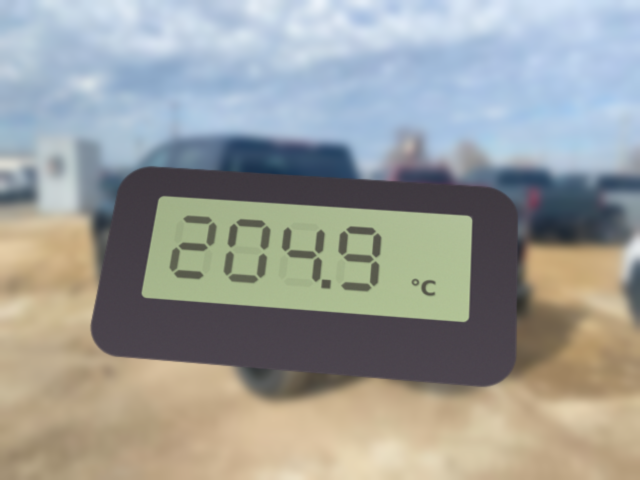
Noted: {"value": 204.9, "unit": "°C"}
